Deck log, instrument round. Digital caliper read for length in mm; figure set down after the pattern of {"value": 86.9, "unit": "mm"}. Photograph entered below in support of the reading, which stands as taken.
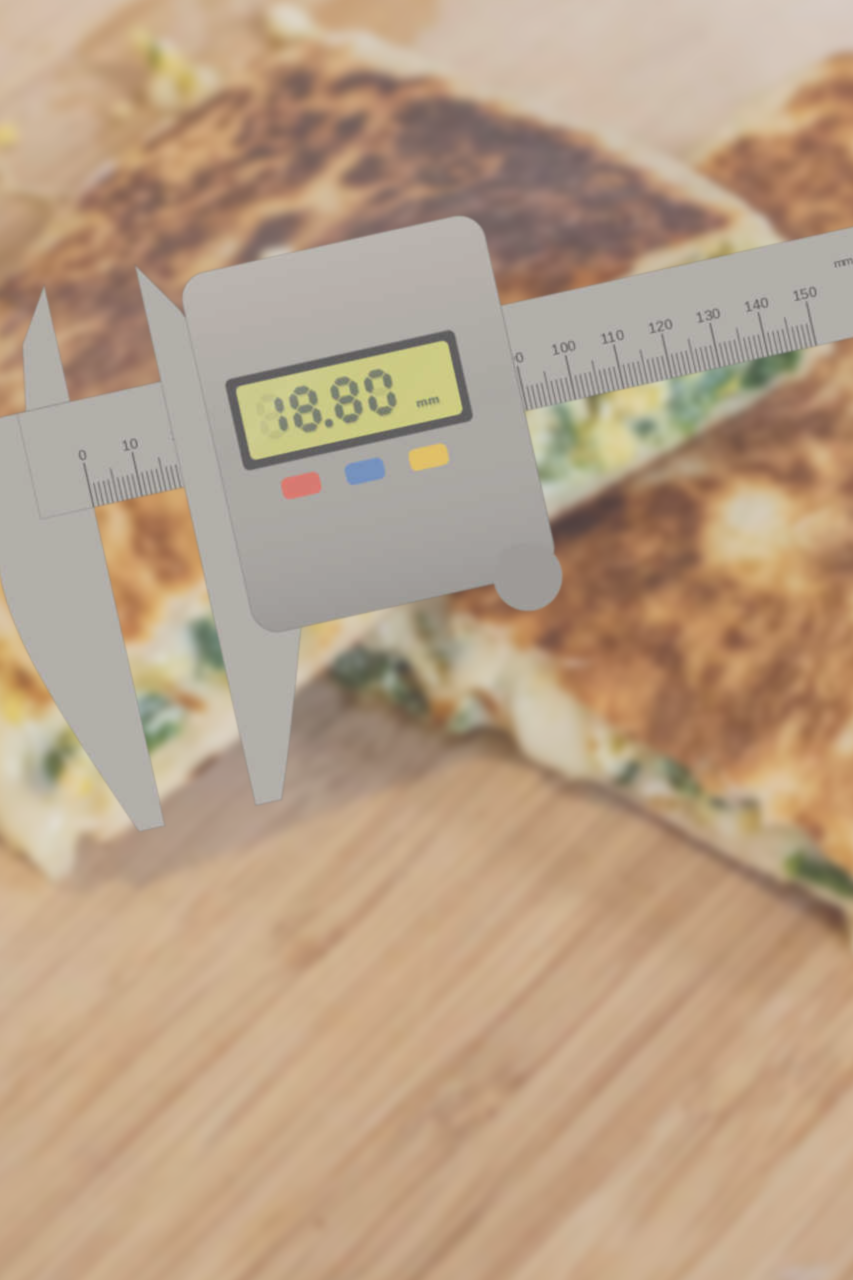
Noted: {"value": 18.80, "unit": "mm"}
